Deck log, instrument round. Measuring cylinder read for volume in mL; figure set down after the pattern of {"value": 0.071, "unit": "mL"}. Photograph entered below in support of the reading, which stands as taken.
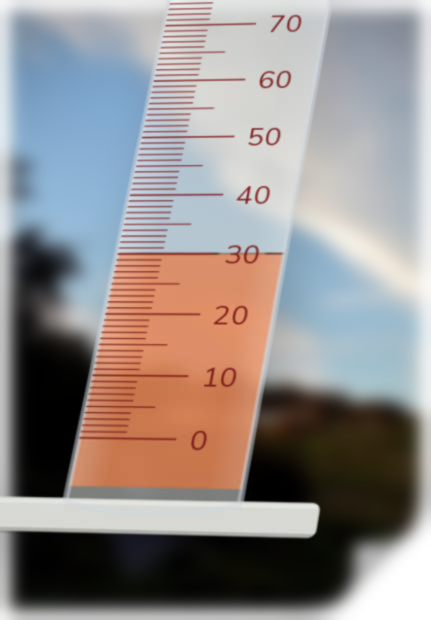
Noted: {"value": 30, "unit": "mL"}
